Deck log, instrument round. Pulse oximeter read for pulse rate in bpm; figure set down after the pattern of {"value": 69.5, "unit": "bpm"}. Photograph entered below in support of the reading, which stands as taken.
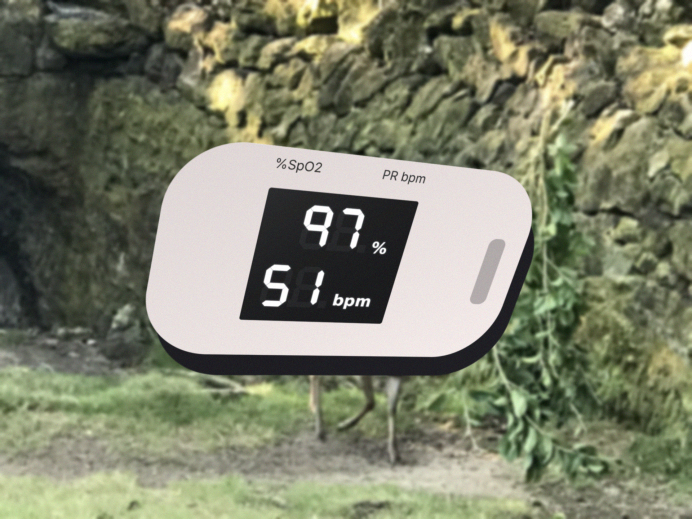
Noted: {"value": 51, "unit": "bpm"}
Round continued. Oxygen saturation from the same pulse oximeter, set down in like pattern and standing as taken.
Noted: {"value": 97, "unit": "%"}
